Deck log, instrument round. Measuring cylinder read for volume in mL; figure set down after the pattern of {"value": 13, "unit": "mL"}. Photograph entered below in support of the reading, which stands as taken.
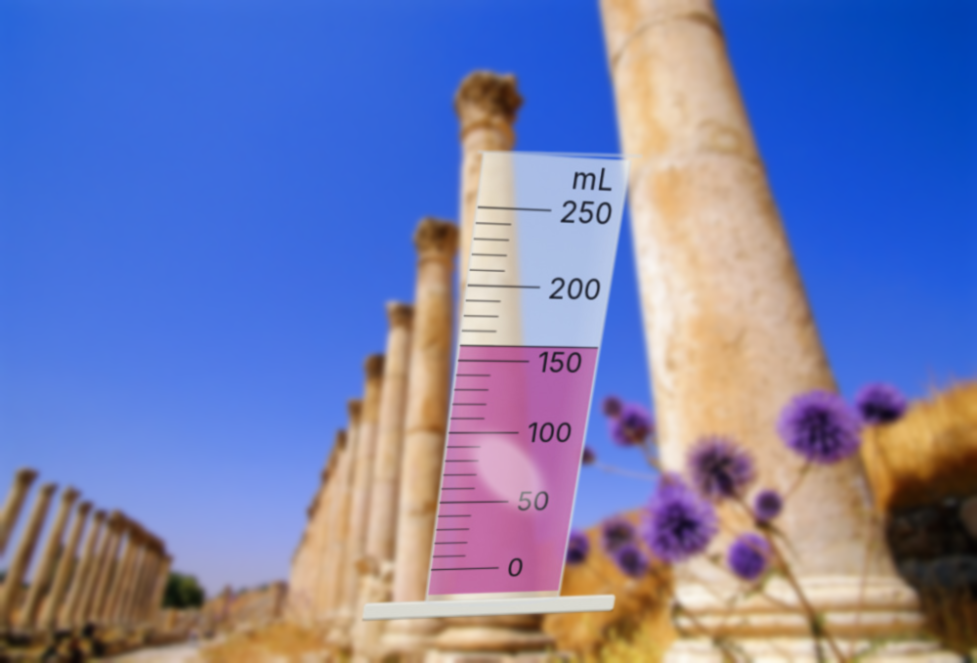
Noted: {"value": 160, "unit": "mL"}
